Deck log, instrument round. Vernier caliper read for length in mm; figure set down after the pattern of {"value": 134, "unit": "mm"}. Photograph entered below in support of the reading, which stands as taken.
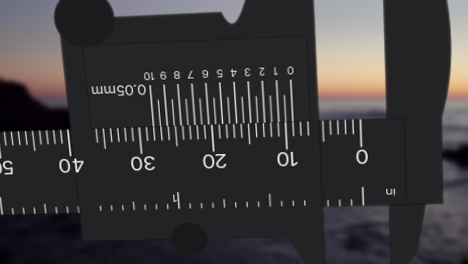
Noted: {"value": 9.0, "unit": "mm"}
